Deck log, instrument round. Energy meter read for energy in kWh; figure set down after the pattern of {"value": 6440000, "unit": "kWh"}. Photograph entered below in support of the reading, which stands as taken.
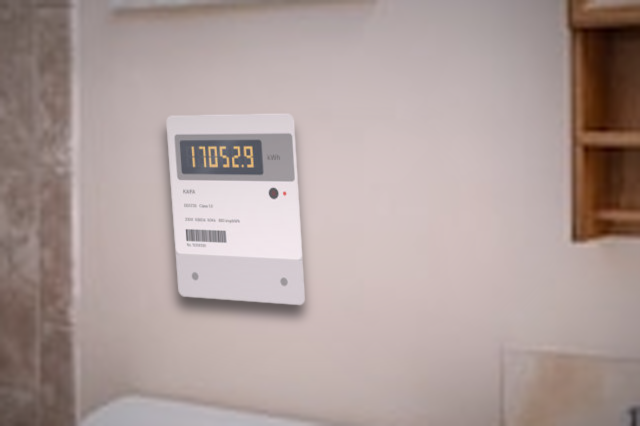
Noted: {"value": 17052.9, "unit": "kWh"}
